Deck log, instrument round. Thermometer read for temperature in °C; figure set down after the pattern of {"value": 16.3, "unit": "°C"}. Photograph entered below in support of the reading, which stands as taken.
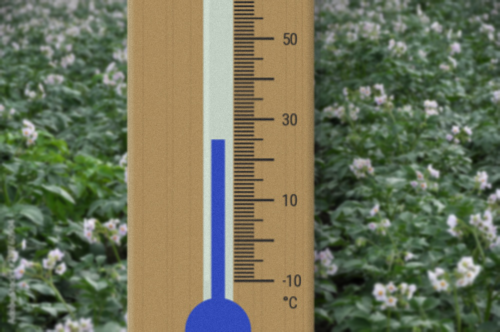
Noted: {"value": 25, "unit": "°C"}
